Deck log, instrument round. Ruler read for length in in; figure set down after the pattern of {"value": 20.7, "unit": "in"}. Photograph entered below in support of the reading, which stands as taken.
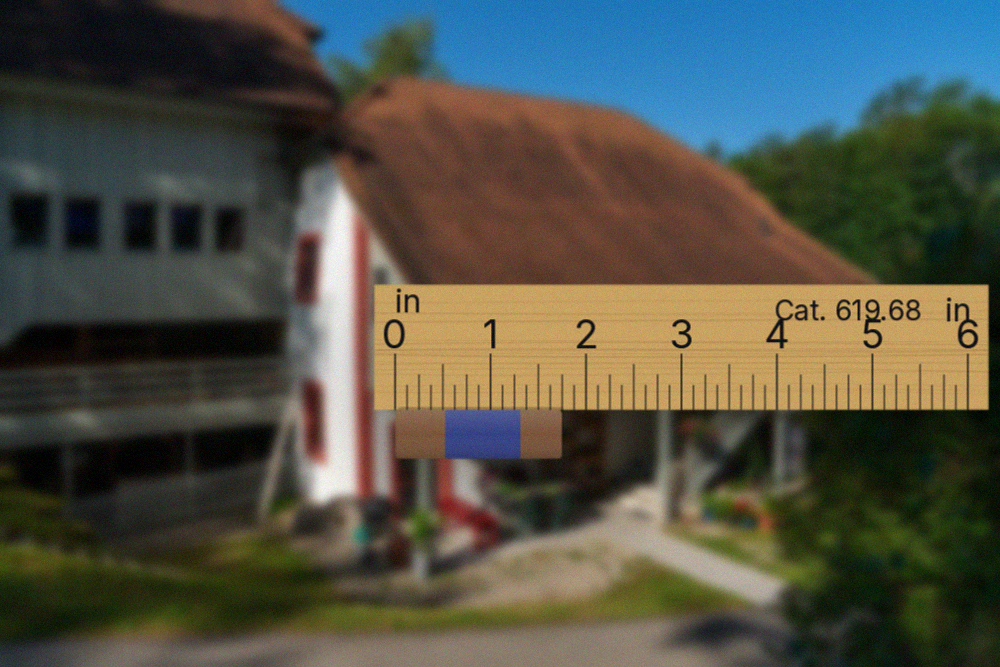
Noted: {"value": 1.75, "unit": "in"}
